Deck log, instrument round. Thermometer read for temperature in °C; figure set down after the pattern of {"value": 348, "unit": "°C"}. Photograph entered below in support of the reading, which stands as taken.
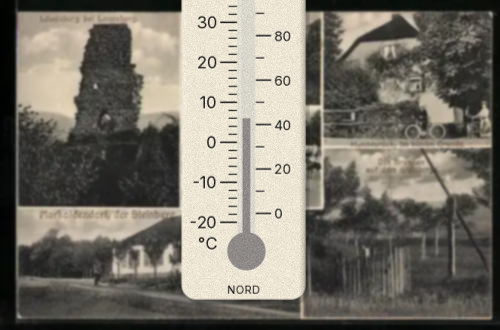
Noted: {"value": 6, "unit": "°C"}
